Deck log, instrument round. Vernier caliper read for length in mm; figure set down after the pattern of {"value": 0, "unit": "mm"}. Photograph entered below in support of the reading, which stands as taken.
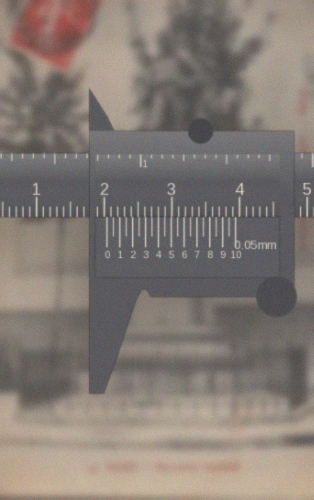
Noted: {"value": 20.4, "unit": "mm"}
